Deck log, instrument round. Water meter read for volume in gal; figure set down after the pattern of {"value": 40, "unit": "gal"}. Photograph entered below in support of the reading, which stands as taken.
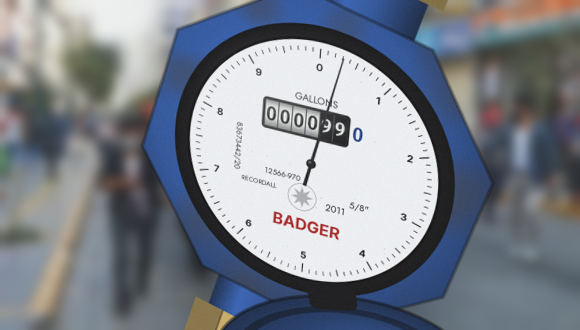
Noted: {"value": 990.3, "unit": "gal"}
